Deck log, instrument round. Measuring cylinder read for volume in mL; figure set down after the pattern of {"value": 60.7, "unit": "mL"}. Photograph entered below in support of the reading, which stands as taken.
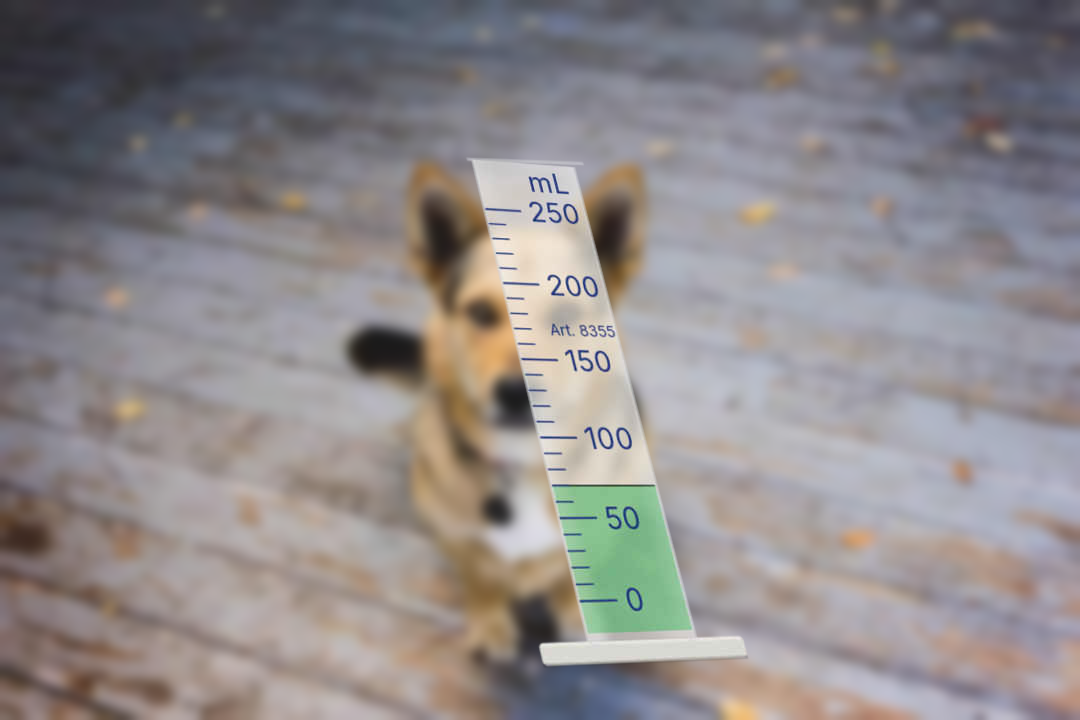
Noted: {"value": 70, "unit": "mL"}
